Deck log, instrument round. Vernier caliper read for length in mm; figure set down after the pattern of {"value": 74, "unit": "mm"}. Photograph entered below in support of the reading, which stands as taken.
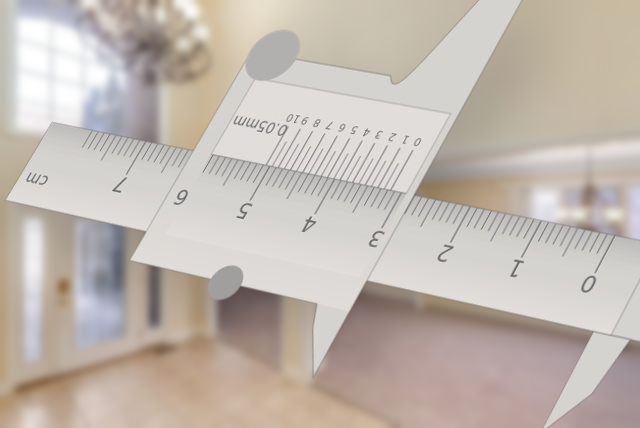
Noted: {"value": 31.6, "unit": "mm"}
